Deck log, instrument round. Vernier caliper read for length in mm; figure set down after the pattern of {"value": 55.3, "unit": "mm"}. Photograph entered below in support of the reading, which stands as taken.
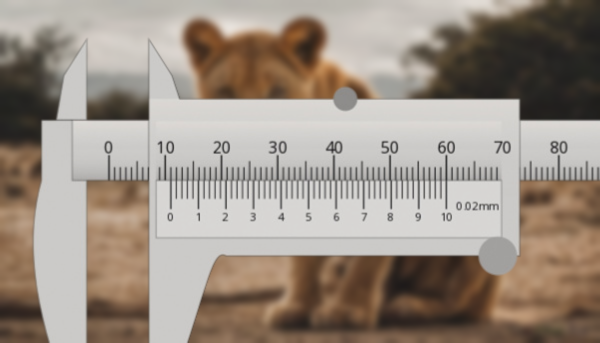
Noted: {"value": 11.0, "unit": "mm"}
